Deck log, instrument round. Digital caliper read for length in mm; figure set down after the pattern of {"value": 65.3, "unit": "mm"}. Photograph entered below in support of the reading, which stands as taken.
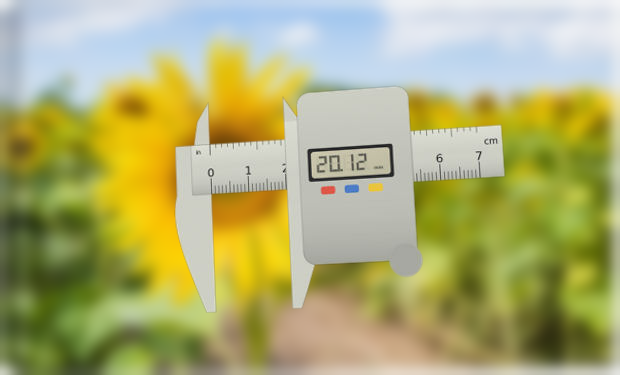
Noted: {"value": 20.12, "unit": "mm"}
